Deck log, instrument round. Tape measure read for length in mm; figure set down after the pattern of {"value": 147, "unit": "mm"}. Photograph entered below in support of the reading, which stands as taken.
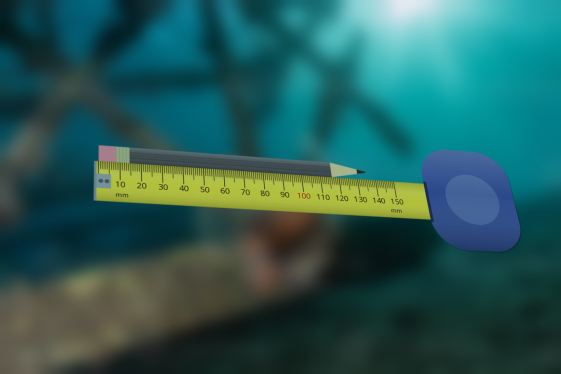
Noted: {"value": 135, "unit": "mm"}
